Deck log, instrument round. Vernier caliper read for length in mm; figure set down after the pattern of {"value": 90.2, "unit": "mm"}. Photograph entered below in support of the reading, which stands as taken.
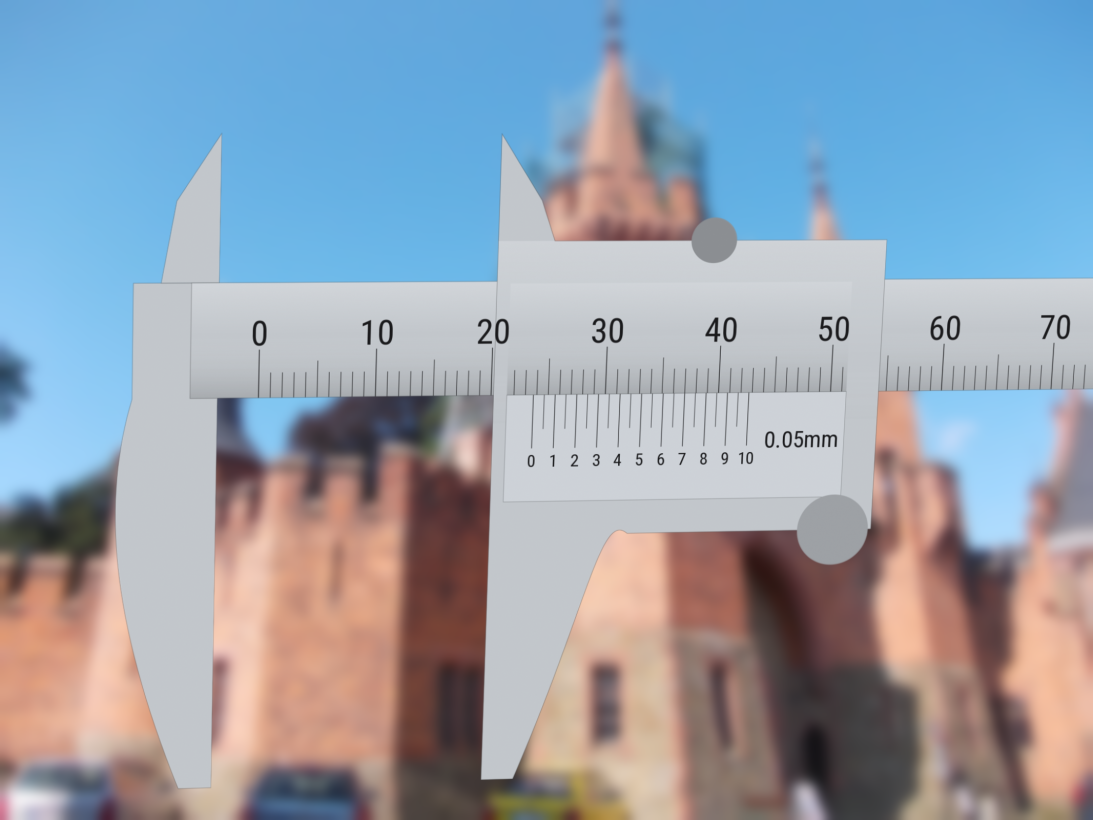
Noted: {"value": 23.7, "unit": "mm"}
